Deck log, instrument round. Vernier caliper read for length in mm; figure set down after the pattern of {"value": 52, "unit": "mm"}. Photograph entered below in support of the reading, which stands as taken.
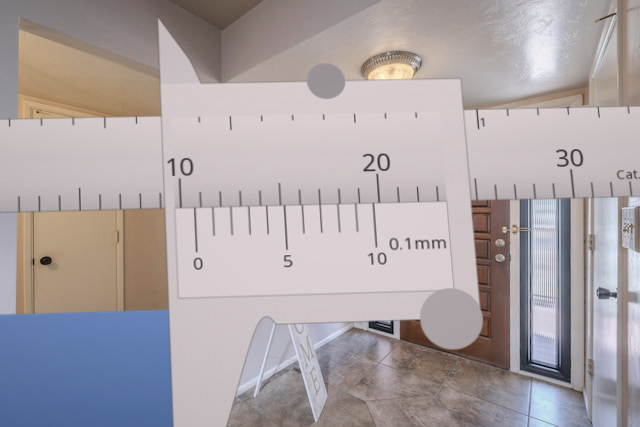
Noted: {"value": 10.7, "unit": "mm"}
